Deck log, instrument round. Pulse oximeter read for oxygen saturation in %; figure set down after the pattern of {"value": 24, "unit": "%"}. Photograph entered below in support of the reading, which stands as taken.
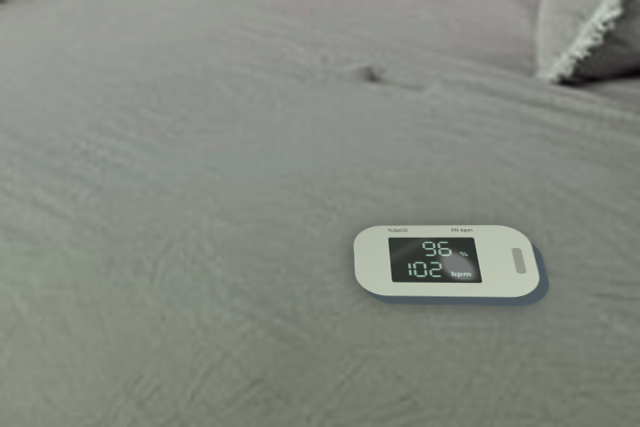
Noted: {"value": 96, "unit": "%"}
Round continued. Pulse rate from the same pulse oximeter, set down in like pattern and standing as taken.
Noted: {"value": 102, "unit": "bpm"}
